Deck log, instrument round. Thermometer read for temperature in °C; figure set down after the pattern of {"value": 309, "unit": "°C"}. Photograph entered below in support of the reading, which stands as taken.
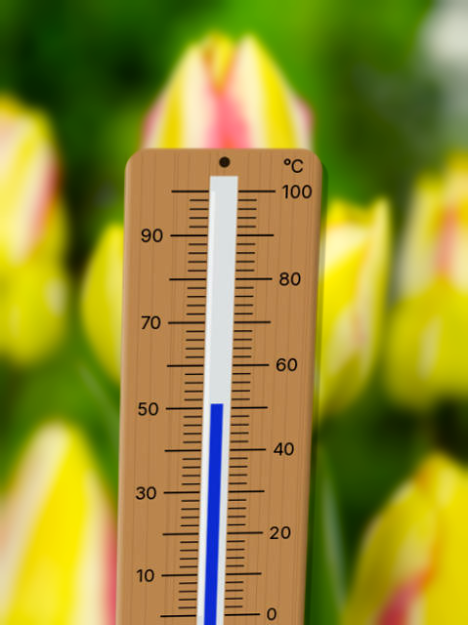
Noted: {"value": 51, "unit": "°C"}
